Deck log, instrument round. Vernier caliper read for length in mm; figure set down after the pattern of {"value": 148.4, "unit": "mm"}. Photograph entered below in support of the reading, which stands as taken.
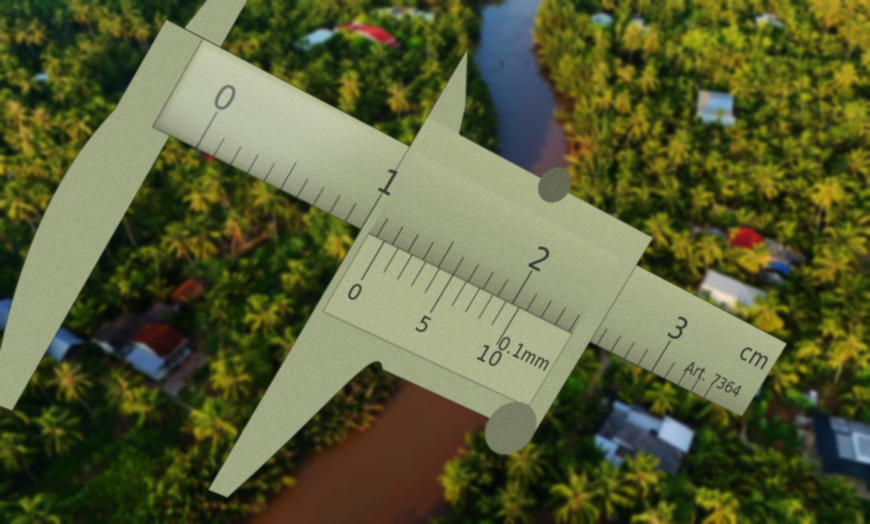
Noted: {"value": 11.5, "unit": "mm"}
